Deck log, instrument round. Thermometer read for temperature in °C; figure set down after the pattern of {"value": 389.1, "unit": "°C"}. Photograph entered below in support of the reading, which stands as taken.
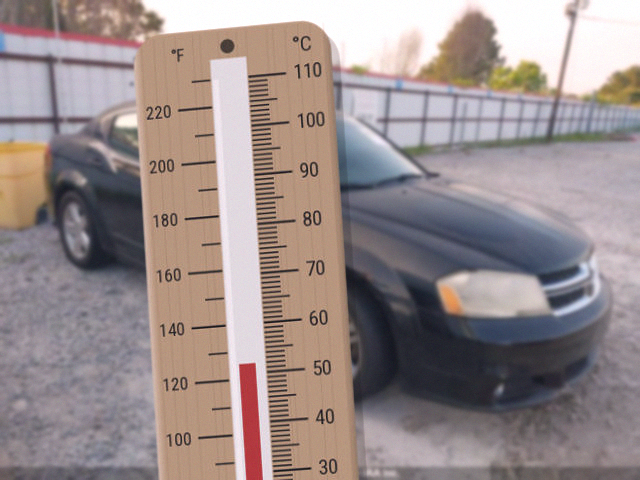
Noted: {"value": 52, "unit": "°C"}
